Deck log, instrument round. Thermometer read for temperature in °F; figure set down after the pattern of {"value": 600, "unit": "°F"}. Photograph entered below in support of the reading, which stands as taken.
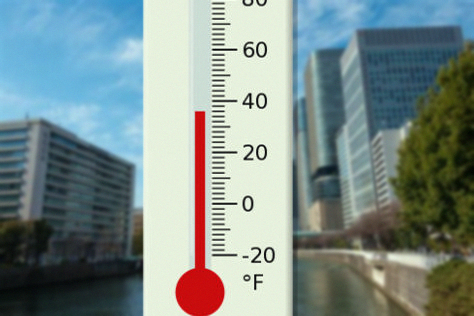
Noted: {"value": 36, "unit": "°F"}
